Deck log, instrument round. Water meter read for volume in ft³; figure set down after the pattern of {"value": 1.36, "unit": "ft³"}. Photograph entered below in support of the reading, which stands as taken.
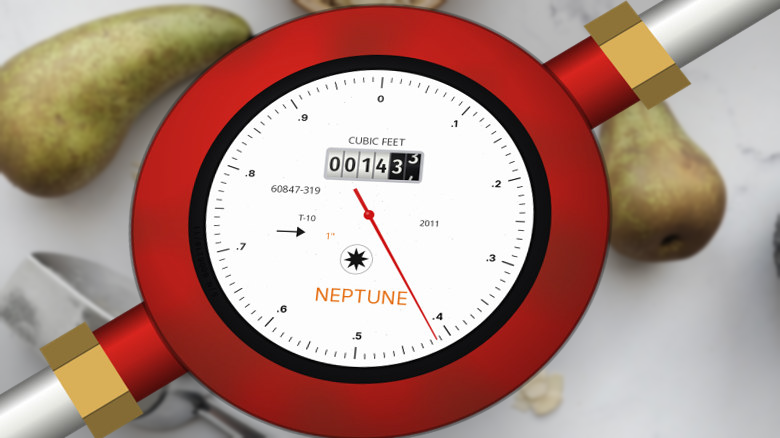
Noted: {"value": 1433.41, "unit": "ft³"}
